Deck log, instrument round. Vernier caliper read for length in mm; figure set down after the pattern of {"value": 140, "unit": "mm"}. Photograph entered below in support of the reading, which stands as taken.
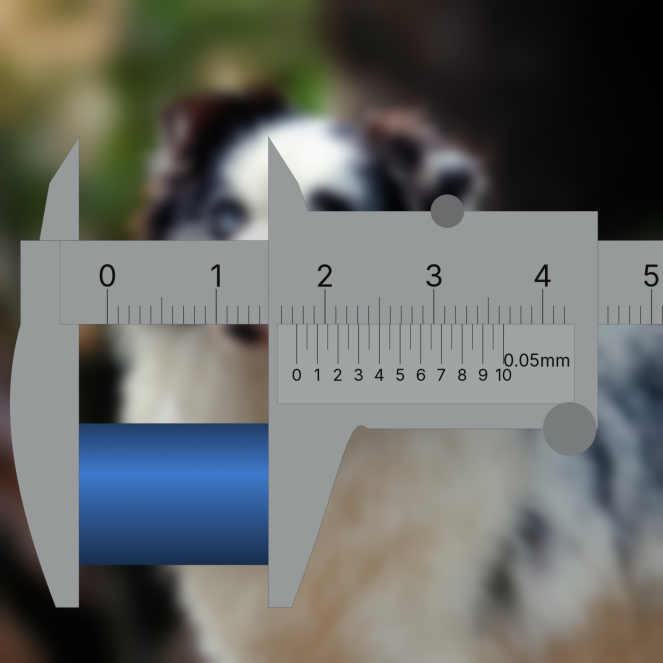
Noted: {"value": 17.4, "unit": "mm"}
